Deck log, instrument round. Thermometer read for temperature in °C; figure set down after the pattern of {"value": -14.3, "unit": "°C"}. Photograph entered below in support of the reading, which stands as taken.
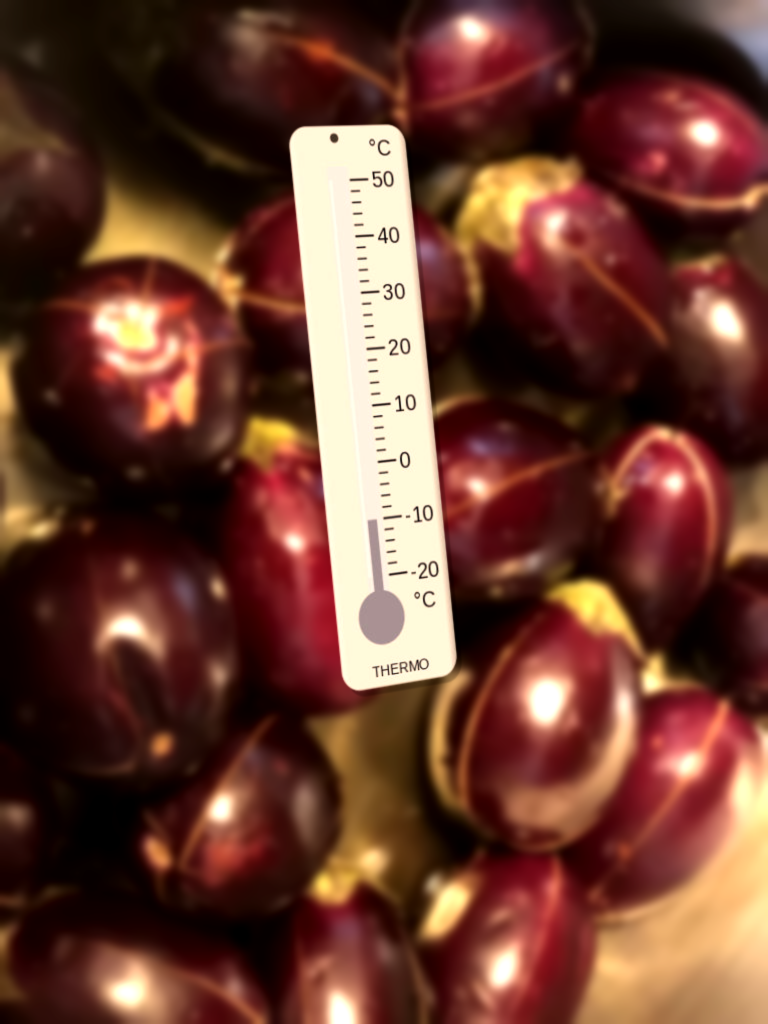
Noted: {"value": -10, "unit": "°C"}
